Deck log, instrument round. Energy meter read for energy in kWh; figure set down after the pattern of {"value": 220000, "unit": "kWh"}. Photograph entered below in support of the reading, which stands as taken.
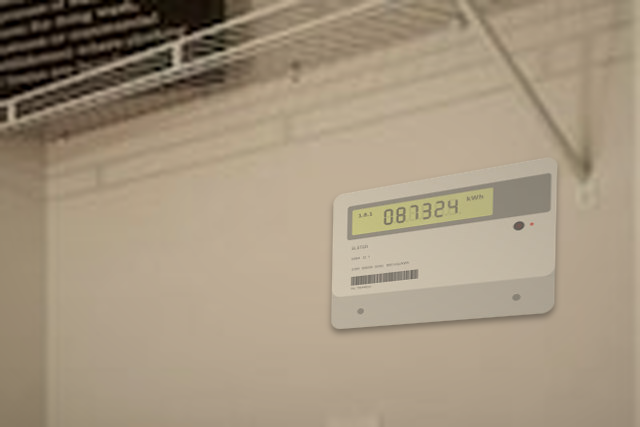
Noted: {"value": 87324, "unit": "kWh"}
